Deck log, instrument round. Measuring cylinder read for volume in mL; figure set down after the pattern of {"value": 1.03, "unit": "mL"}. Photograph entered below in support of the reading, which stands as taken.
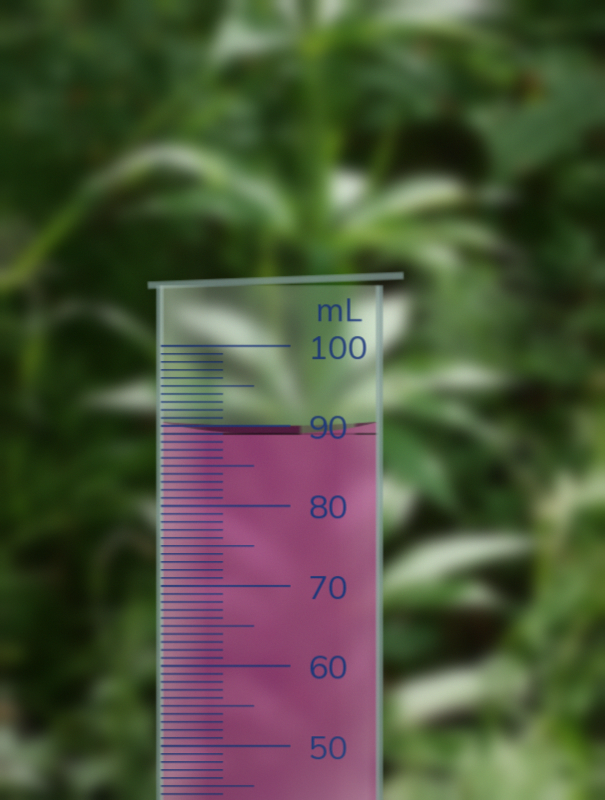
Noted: {"value": 89, "unit": "mL"}
